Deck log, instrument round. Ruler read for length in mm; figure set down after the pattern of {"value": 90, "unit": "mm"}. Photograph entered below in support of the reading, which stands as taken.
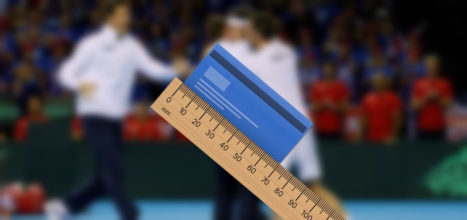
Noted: {"value": 70, "unit": "mm"}
